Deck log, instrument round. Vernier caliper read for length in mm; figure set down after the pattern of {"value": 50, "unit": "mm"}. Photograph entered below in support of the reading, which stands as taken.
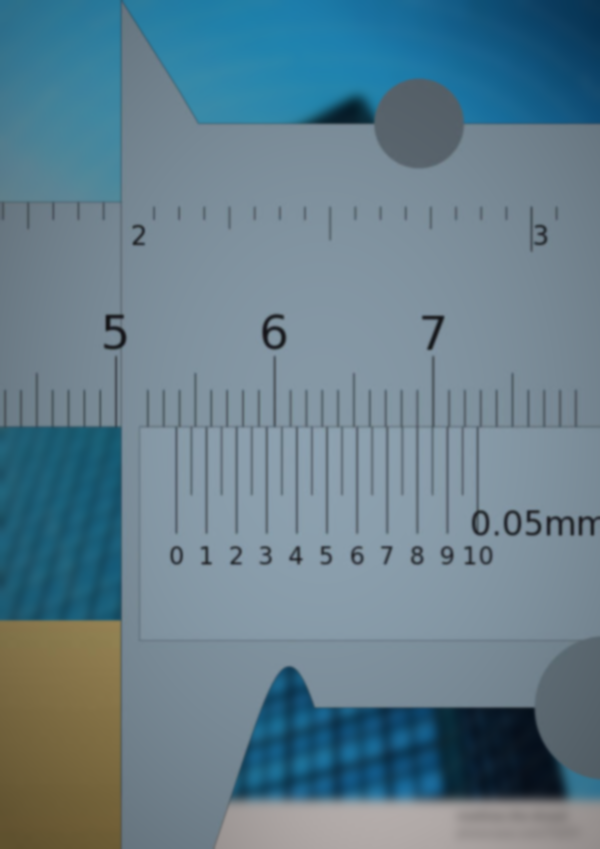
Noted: {"value": 53.8, "unit": "mm"}
